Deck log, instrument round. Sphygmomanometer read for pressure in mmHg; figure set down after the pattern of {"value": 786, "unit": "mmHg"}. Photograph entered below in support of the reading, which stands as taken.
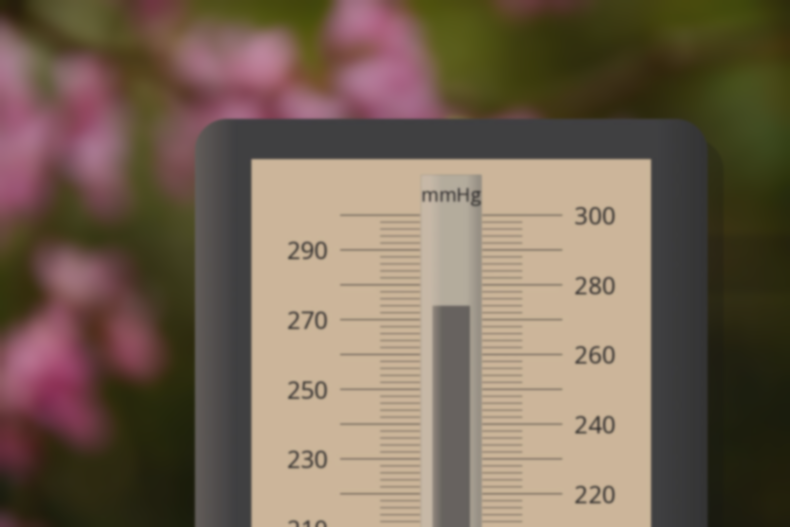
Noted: {"value": 274, "unit": "mmHg"}
